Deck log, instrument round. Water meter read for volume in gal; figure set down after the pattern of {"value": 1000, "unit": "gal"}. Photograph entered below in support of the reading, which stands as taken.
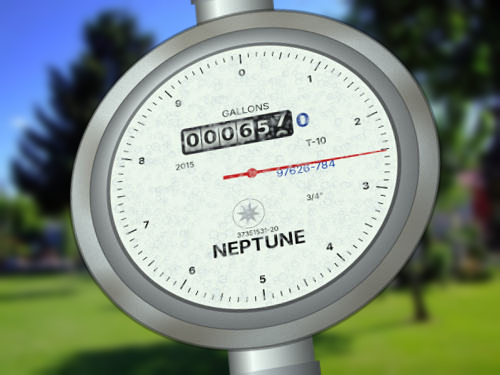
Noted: {"value": 6572.5, "unit": "gal"}
